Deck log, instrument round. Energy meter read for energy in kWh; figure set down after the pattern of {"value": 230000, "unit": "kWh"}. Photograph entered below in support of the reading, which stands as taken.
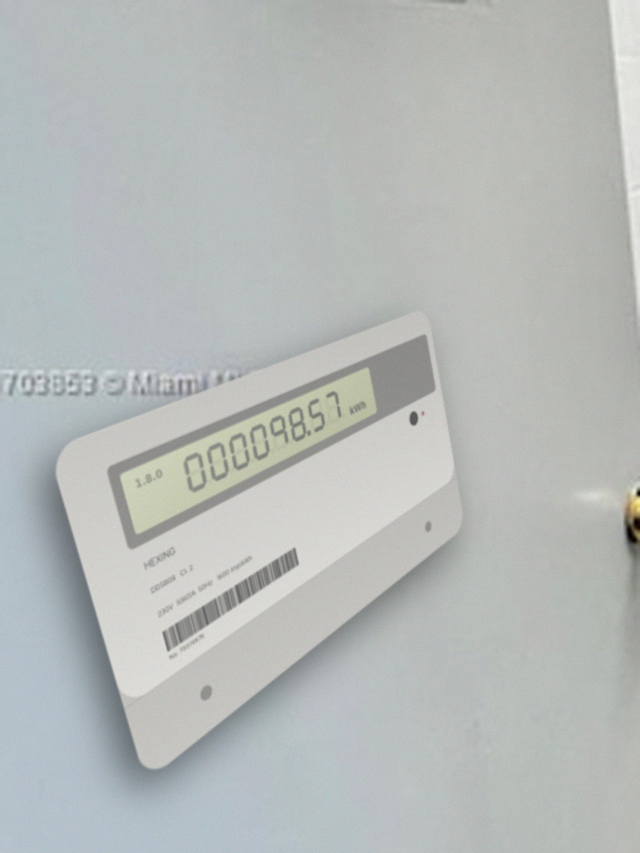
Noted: {"value": 98.57, "unit": "kWh"}
